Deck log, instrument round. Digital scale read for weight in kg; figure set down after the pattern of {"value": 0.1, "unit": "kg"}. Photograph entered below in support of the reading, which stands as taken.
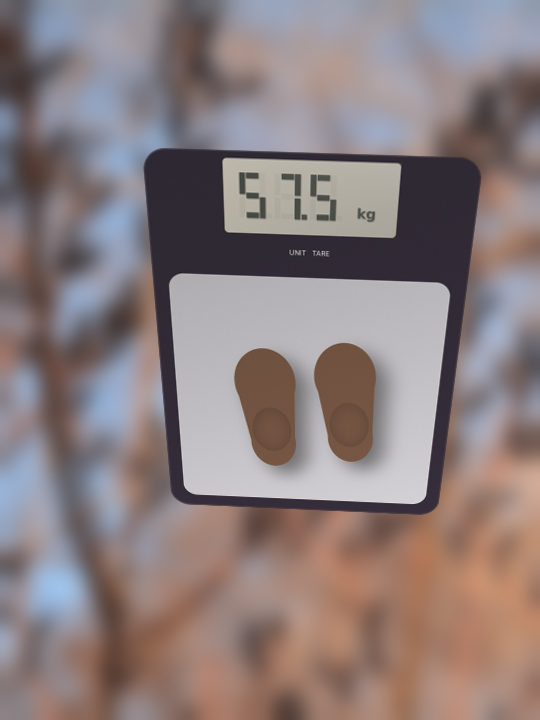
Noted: {"value": 57.5, "unit": "kg"}
